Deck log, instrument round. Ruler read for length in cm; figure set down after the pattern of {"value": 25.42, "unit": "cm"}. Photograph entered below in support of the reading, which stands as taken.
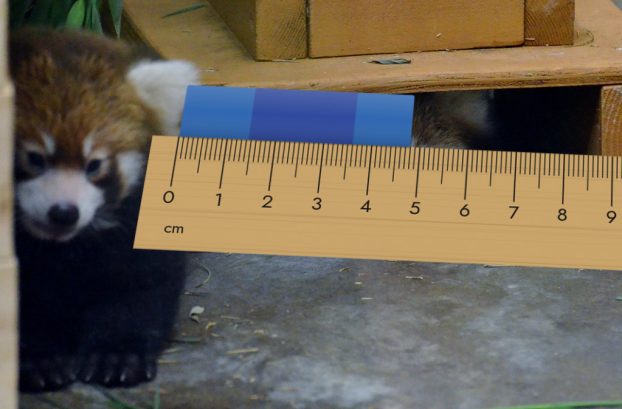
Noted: {"value": 4.8, "unit": "cm"}
